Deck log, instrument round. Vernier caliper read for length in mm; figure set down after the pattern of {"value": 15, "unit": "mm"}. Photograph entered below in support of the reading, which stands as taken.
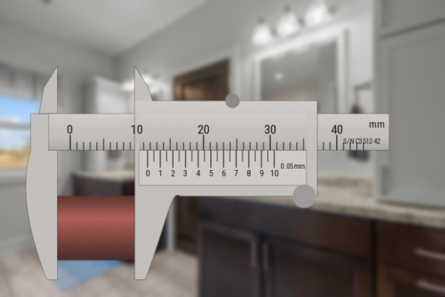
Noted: {"value": 11.6, "unit": "mm"}
